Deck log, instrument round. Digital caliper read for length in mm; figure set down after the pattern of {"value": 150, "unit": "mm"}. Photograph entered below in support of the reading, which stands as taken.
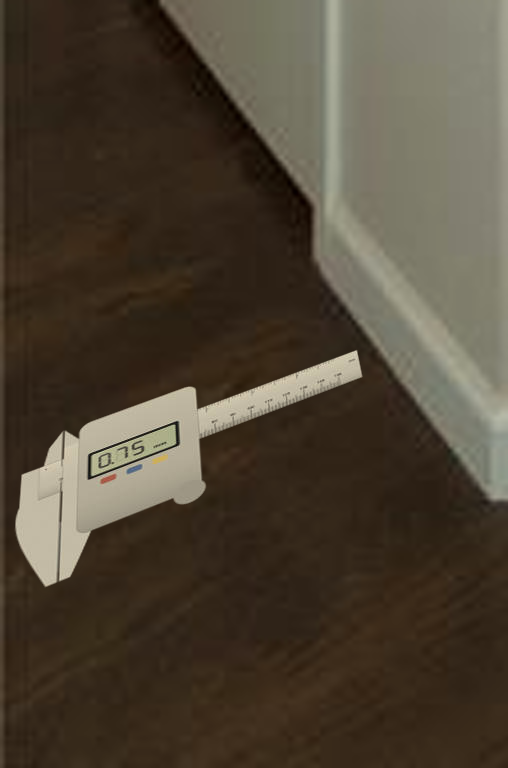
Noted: {"value": 0.75, "unit": "mm"}
